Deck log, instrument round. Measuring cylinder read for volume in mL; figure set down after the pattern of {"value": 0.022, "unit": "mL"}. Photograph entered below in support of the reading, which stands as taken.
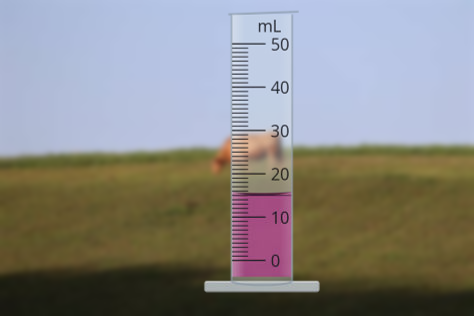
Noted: {"value": 15, "unit": "mL"}
